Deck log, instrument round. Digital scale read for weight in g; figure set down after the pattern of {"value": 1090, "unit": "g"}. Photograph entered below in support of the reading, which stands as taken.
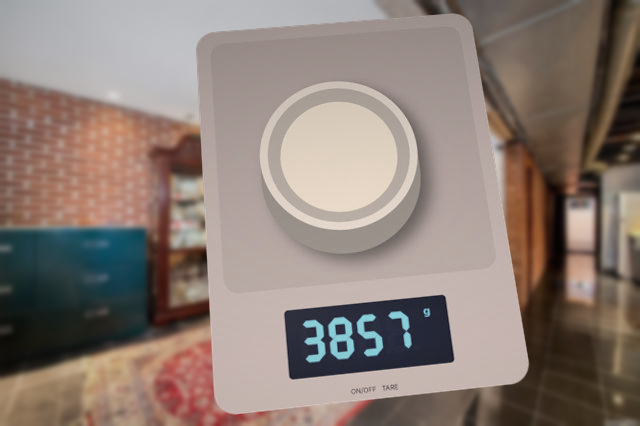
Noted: {"value": 3857, "unit": "g"}
